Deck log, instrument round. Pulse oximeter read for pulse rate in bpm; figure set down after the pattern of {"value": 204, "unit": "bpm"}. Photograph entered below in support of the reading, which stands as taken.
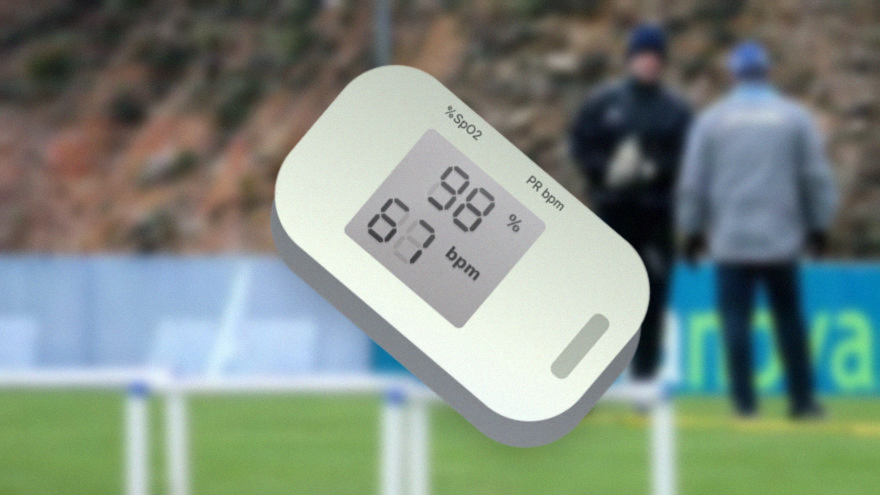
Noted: {"value": 67, "unit": "bpm"}
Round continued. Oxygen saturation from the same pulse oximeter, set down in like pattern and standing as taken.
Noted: {"value": 98, "unit": "%"}
